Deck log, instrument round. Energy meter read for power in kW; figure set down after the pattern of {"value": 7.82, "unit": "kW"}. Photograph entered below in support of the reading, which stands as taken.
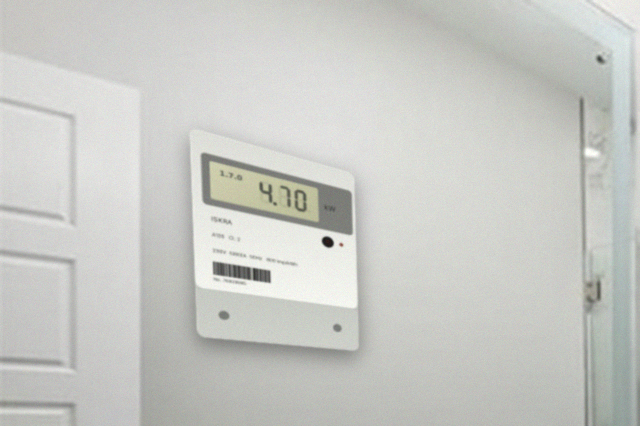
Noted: {"value": 4.70, "unit": "kW"}
